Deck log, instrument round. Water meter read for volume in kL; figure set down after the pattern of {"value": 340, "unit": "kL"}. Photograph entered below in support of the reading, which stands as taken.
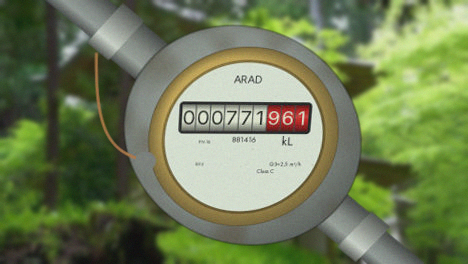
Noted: {"value": 771.961, "unit": "kL"}
